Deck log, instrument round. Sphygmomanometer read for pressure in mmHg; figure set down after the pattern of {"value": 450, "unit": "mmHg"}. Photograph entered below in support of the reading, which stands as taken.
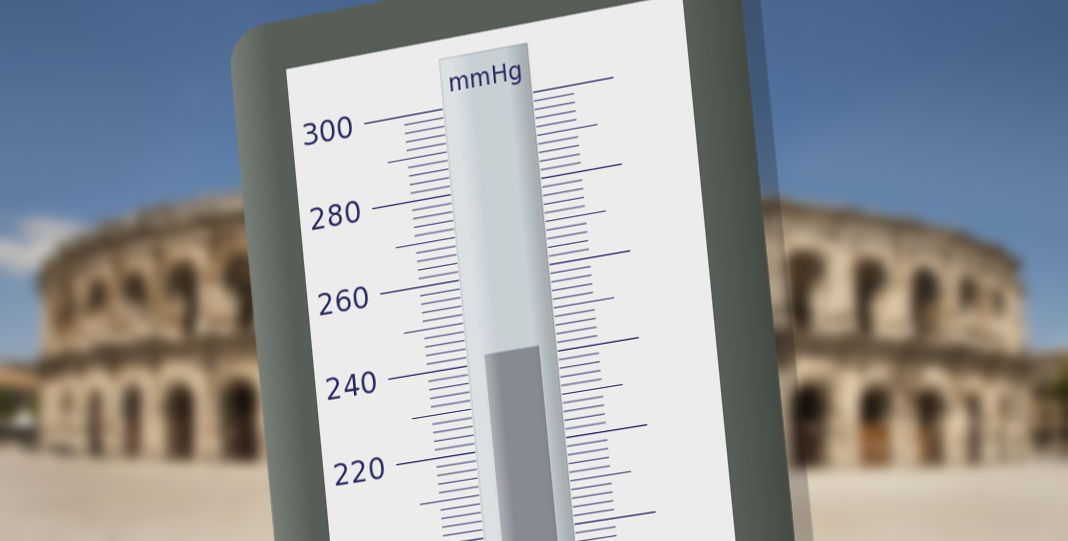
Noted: {"value": 242, "unit": "mmHg"}
